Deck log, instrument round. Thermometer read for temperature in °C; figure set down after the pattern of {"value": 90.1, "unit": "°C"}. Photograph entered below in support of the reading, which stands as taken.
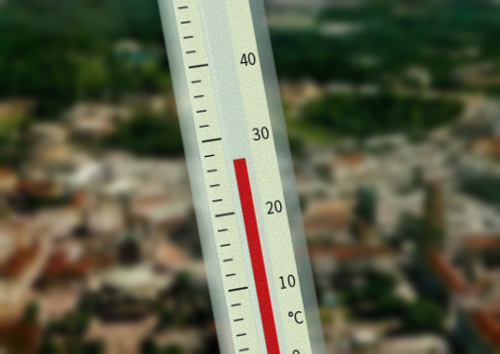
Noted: {"value": 27, "unit": "°C"}
